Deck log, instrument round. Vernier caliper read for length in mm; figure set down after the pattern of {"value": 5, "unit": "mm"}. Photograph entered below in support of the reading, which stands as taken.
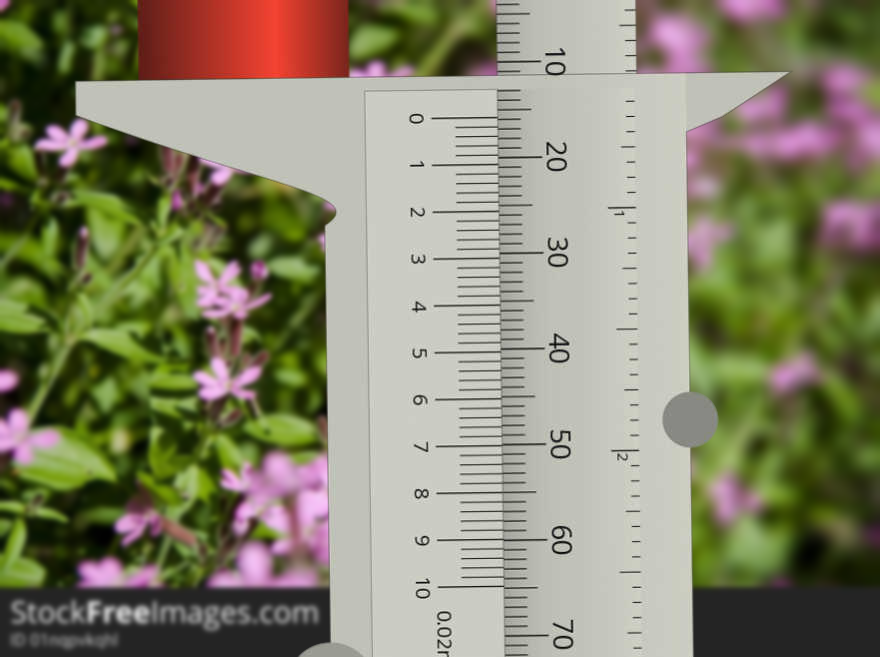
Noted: {"value": 15.8, "unit": "mm"}
